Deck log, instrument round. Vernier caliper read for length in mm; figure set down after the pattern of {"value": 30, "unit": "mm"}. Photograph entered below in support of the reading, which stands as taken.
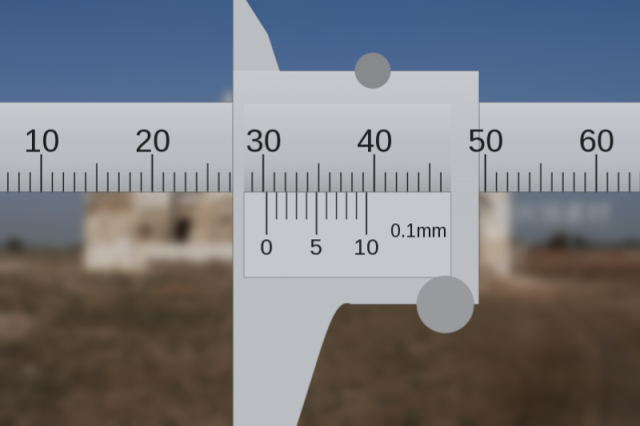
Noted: {"value": 30.3, "unit": "mm"}
